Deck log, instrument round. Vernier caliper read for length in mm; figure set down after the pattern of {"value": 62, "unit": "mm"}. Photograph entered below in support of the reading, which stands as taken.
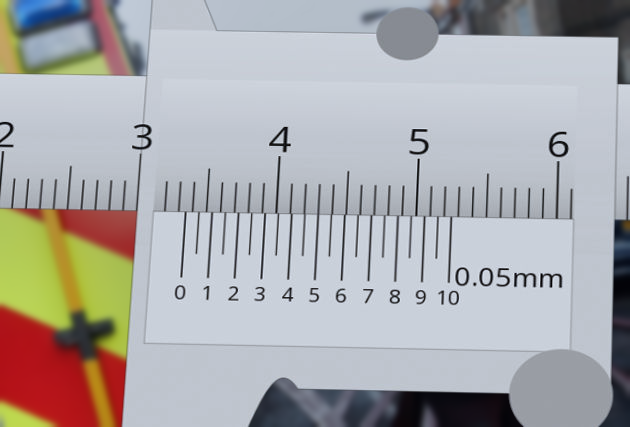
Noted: {"value": 33.5, "unit": "mm"}
